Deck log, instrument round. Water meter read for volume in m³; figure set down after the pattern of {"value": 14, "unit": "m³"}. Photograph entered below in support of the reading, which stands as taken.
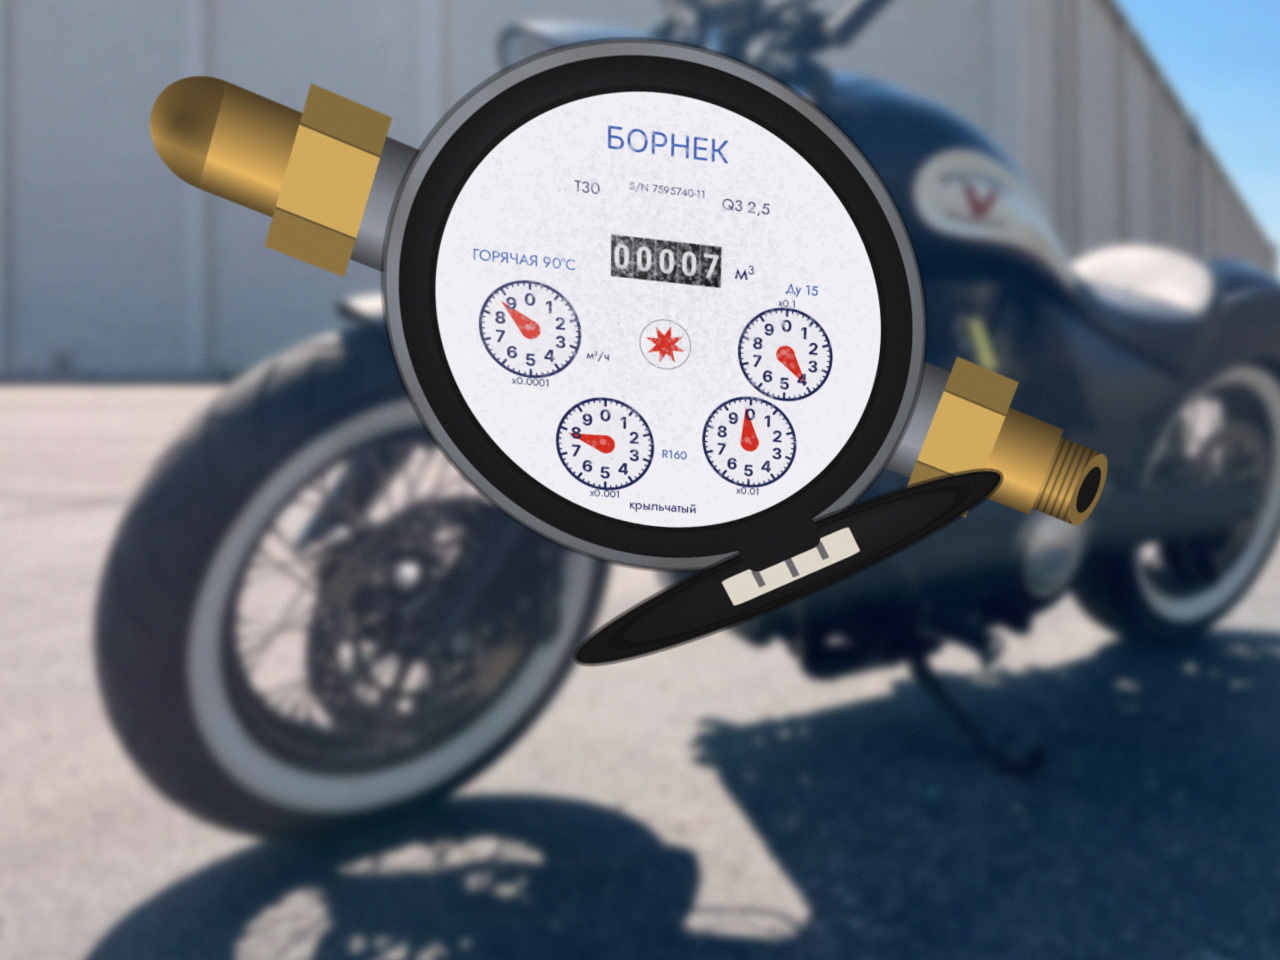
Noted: {"value": 7.3978, "unit": "m³"}
